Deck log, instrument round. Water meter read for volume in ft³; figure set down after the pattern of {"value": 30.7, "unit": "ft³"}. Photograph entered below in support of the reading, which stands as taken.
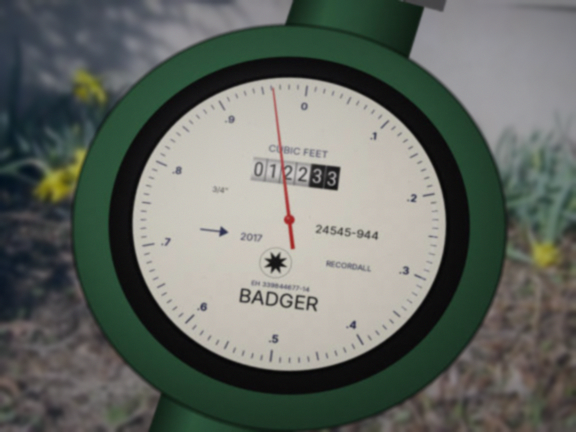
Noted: {"value": 12232.96, "unit": "ft³"}
